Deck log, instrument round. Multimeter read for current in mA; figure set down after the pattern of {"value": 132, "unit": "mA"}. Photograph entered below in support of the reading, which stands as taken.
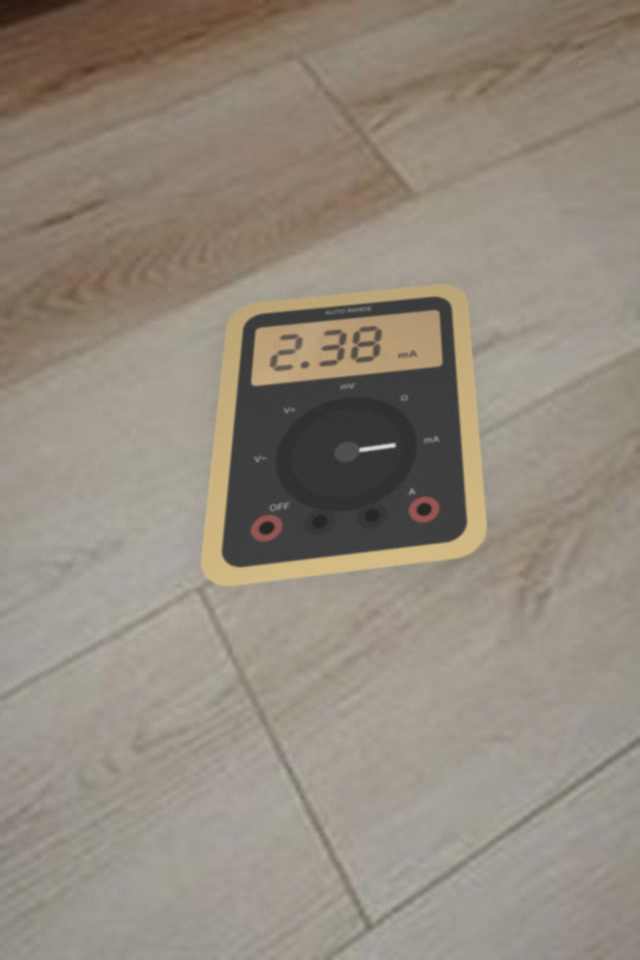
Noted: {"value": 2.38, "unit": "mA"}
